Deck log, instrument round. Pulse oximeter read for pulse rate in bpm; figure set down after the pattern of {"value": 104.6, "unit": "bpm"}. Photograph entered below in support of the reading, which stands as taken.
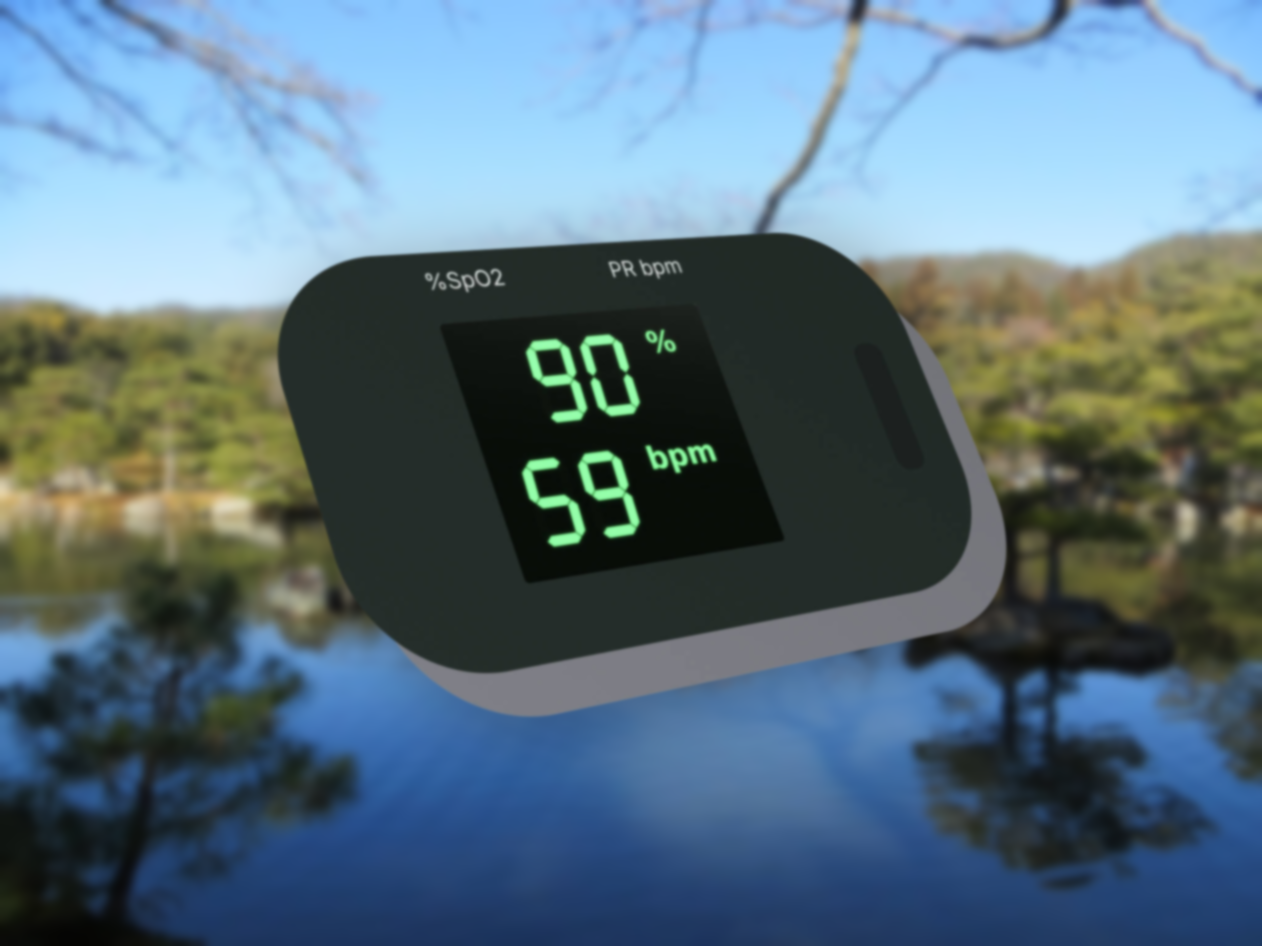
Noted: {"value": 59, "unit": "bpm"}
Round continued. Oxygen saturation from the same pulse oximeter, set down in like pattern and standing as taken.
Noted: {"value": 90, "unit": "%"}
